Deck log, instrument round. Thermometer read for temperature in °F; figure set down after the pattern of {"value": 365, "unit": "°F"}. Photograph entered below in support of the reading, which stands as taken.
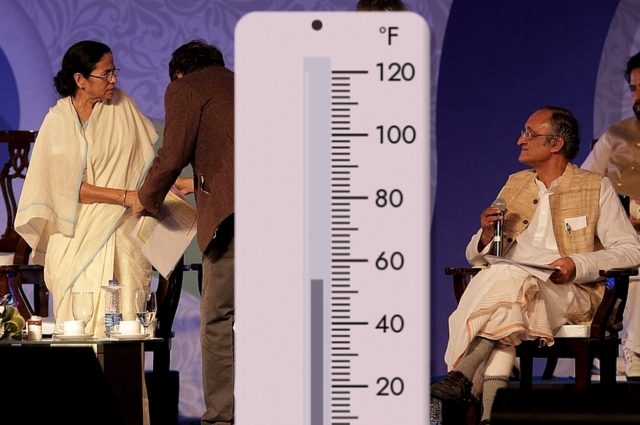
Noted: {"value": 54, "unit": "°F"}
